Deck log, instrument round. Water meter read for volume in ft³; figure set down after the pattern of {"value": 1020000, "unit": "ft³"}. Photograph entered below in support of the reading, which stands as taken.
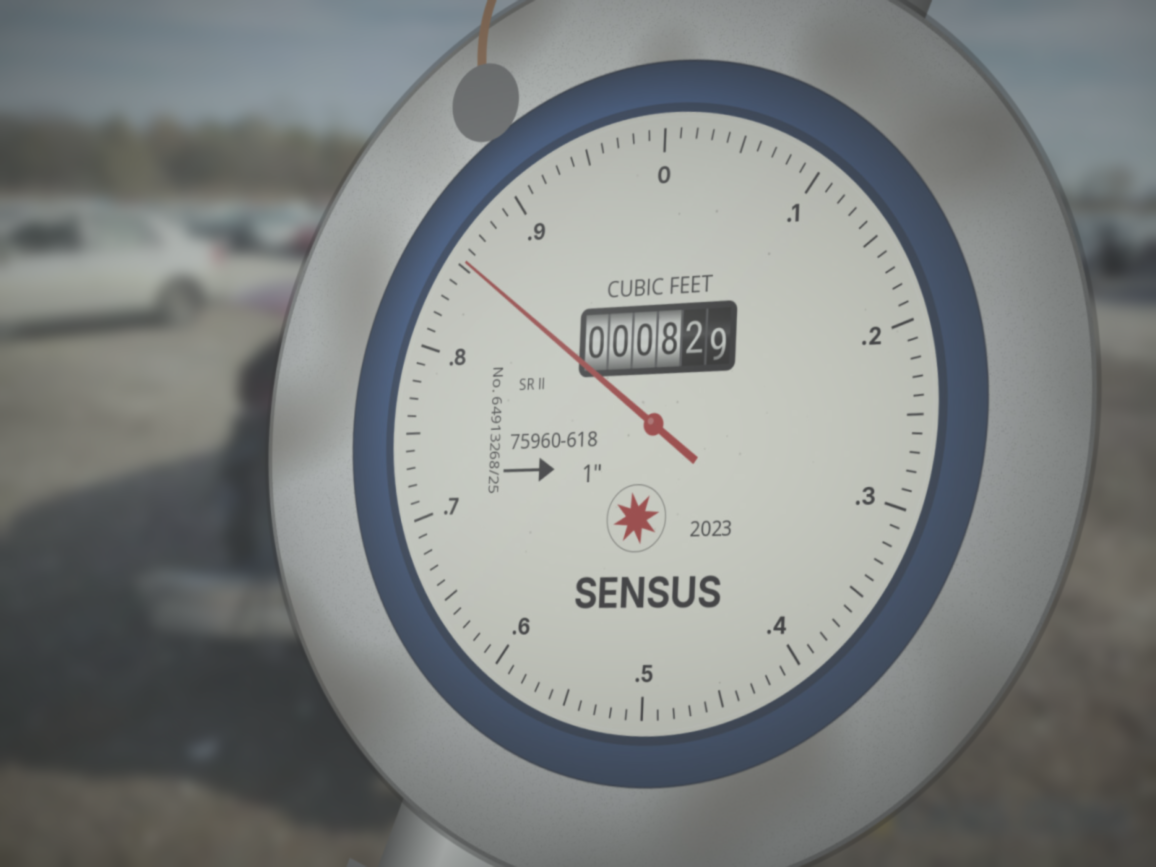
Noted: {"value": 828.85, "unit": "ft³"}
